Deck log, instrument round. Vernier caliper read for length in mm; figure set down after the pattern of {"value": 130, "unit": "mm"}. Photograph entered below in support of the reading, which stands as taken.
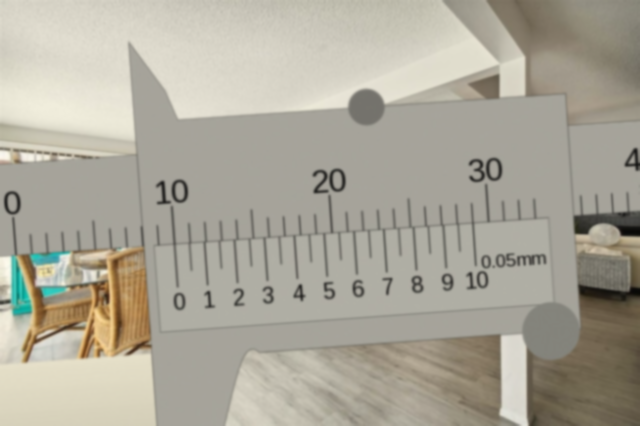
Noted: {"value": 10.0, "unit": "mm"}
